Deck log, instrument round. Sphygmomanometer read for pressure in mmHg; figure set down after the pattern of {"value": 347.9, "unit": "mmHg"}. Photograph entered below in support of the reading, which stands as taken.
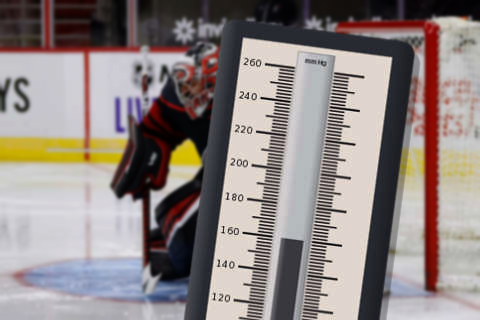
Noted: {"value": 160, "unit": "mmHg"}
